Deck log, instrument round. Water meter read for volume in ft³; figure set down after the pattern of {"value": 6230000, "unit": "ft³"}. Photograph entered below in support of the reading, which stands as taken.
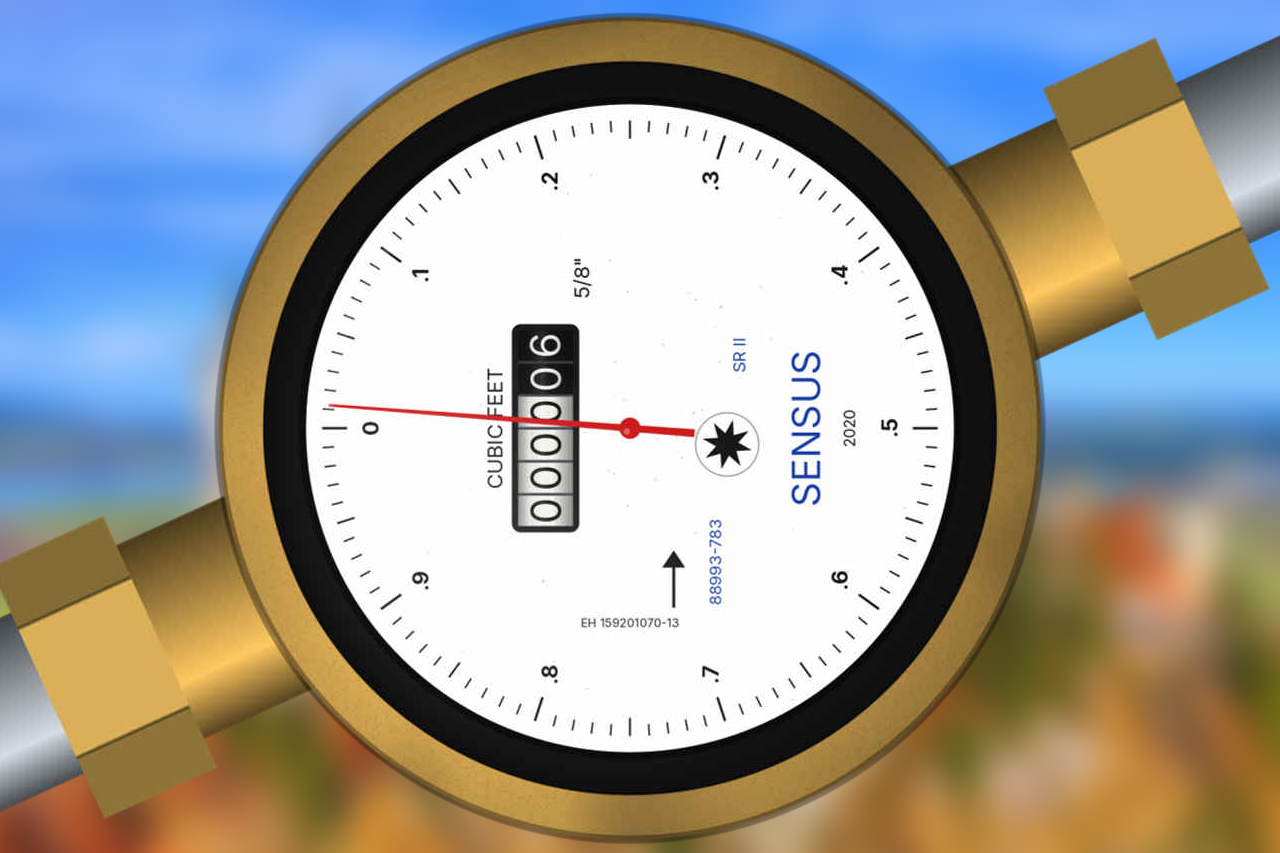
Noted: {"value": 6.01, "unit": "ft³"}
